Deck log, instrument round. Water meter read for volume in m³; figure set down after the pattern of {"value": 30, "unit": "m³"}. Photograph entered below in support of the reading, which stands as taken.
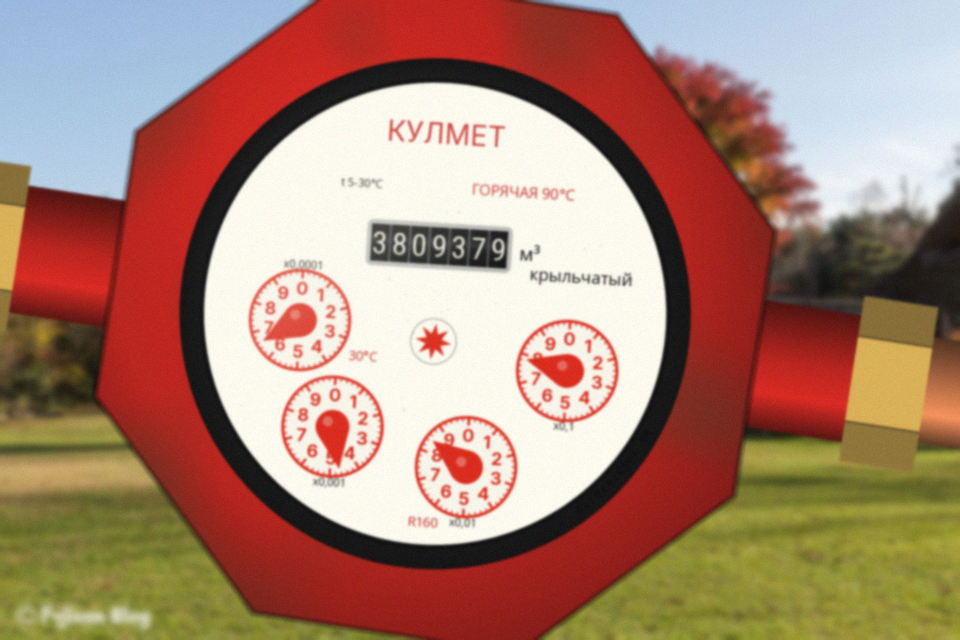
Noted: {"value": 3809379.7846, "unit": "m³"}
